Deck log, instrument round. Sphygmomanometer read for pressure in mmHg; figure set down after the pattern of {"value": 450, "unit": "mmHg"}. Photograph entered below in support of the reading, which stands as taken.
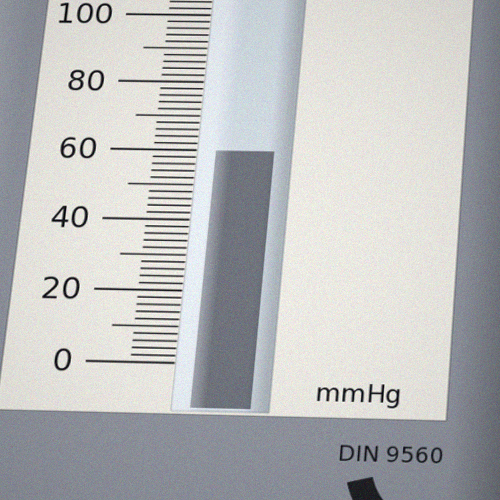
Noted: {"value": 60, "unit": "mmHg"}
